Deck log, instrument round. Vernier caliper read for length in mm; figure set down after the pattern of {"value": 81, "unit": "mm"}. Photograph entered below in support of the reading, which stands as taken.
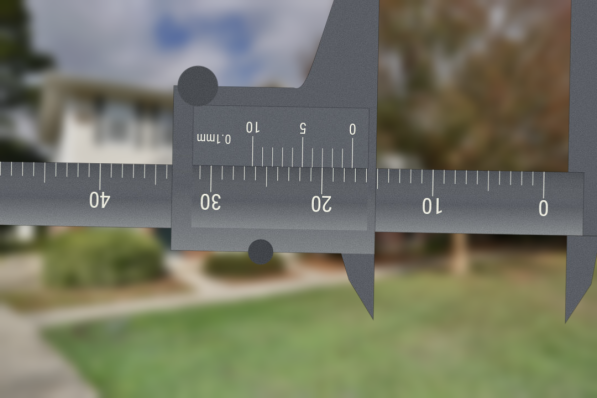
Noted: {"value": 17.3, "unit": "mm"}
